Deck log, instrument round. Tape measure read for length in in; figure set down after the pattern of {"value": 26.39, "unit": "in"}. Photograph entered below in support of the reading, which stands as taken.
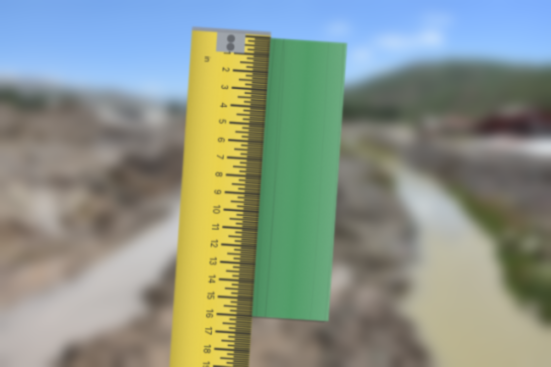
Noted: {"value": 16, "unit": "in"}
